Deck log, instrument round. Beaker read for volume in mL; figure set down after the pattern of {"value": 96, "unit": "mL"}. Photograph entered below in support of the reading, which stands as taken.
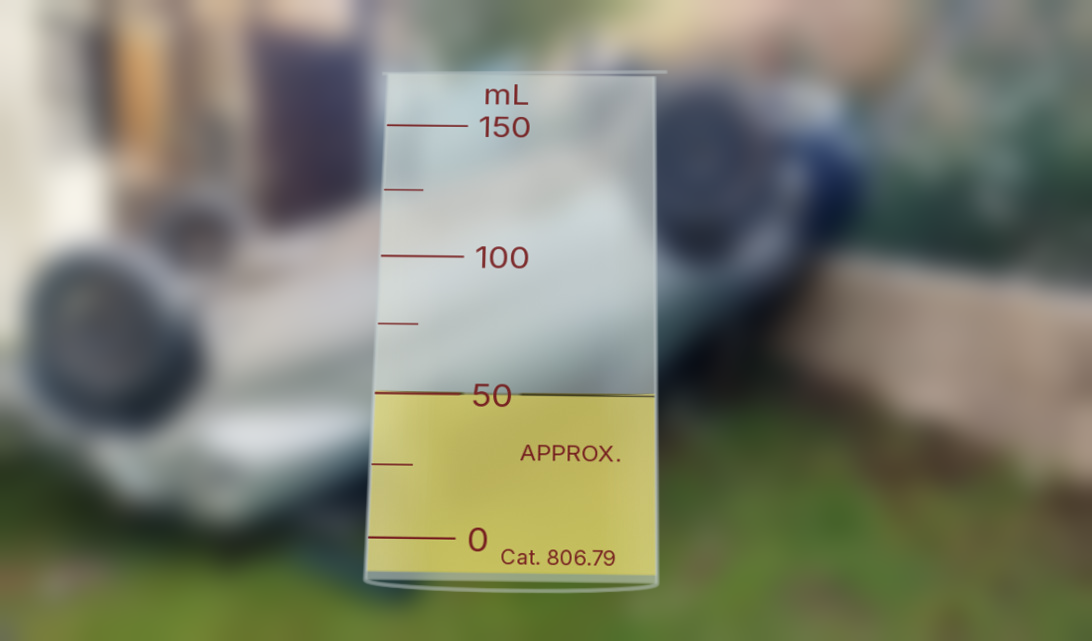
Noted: {"value": 50, "unit": "mL"}
